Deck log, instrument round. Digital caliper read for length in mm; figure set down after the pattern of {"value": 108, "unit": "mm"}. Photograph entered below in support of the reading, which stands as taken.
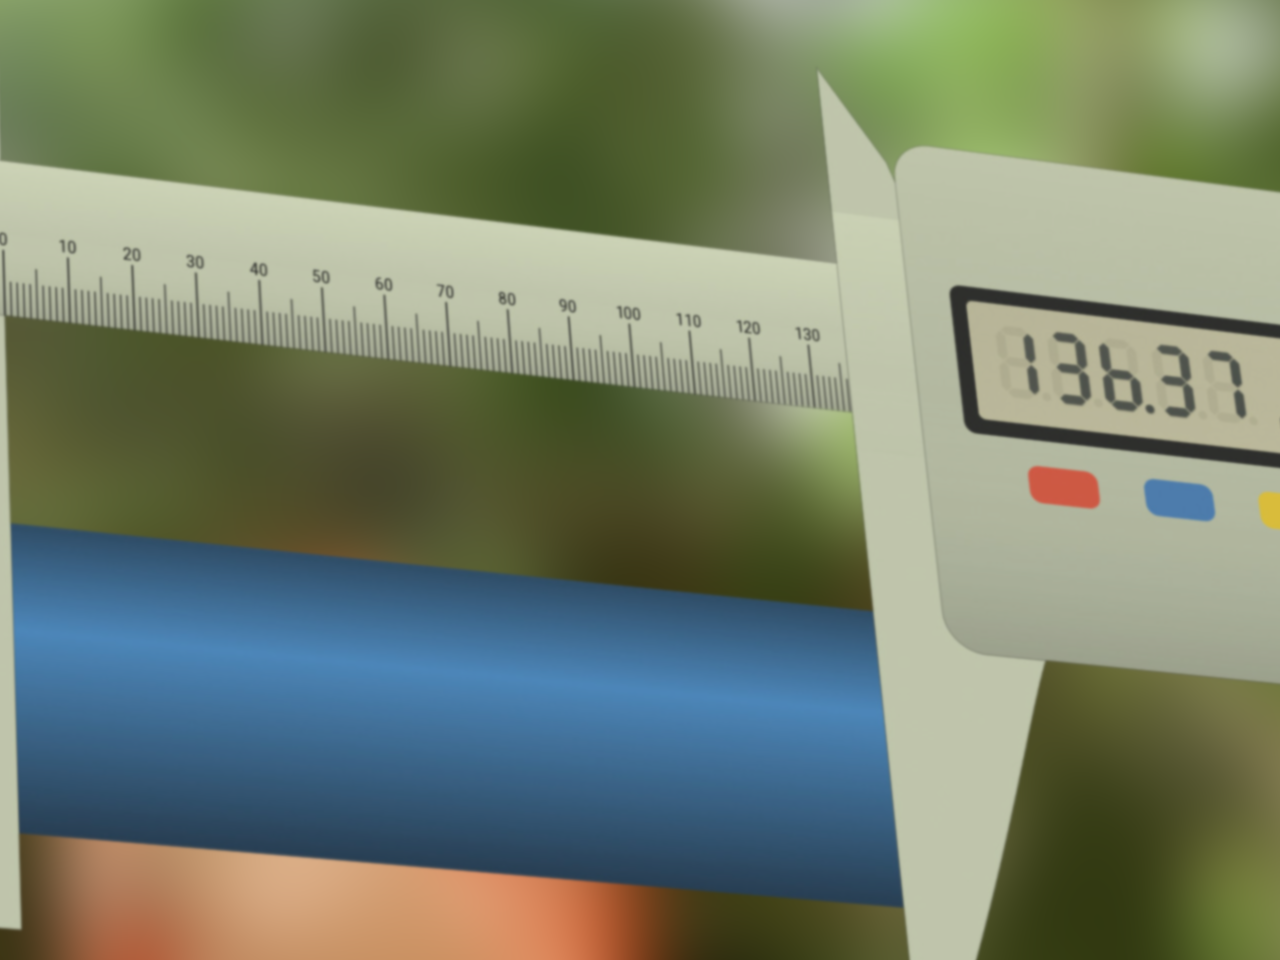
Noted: {"value": 136.37, "unit": "mm"}
